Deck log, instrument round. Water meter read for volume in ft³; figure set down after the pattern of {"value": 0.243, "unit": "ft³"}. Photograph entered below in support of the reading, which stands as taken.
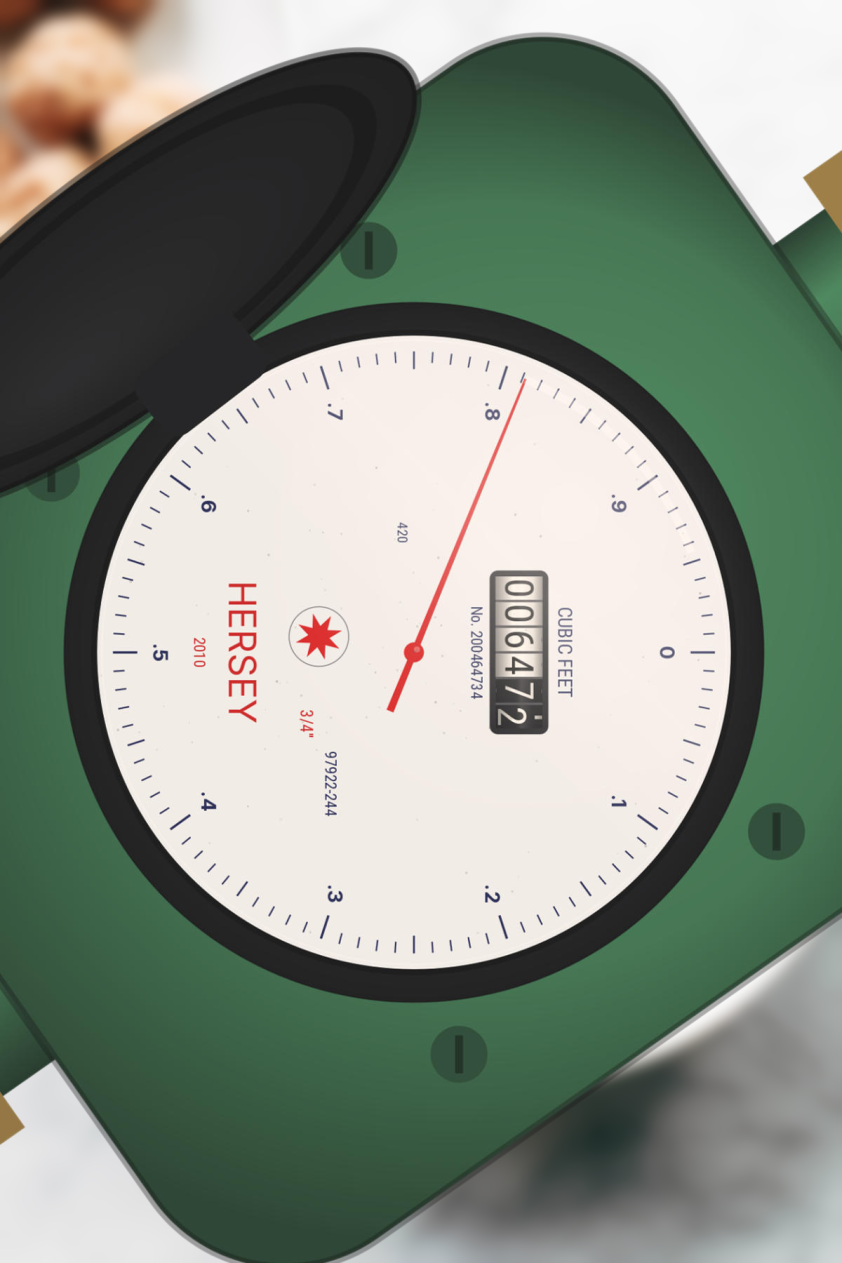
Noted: {"value": 6471.81, "unit": "ft³"}
